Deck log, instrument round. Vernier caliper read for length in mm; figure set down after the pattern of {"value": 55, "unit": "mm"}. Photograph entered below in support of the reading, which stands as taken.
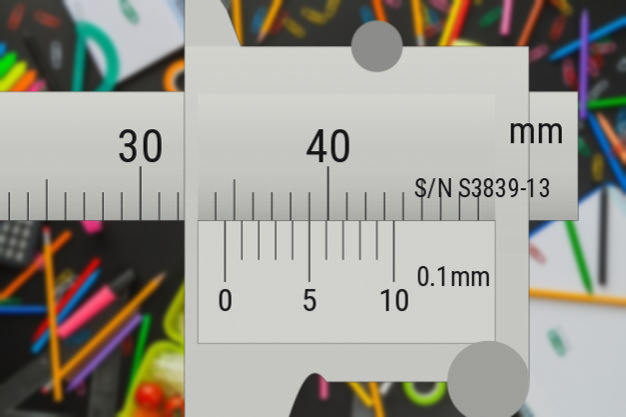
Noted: {"value": 34.5, "unit": "mm"}
